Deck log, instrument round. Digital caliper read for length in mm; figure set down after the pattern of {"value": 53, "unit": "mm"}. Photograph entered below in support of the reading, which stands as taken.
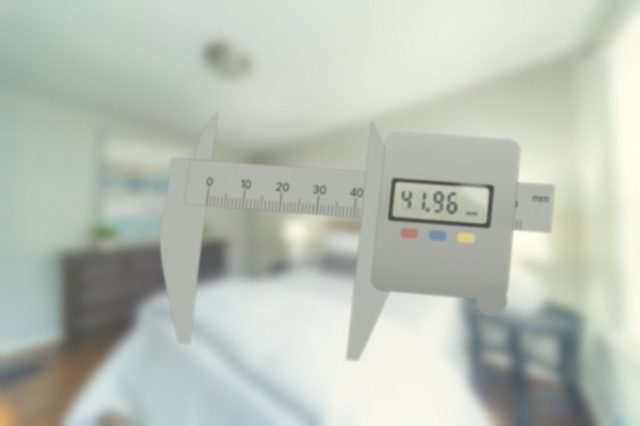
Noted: {"value": 41.96, "unit": "mm"}
